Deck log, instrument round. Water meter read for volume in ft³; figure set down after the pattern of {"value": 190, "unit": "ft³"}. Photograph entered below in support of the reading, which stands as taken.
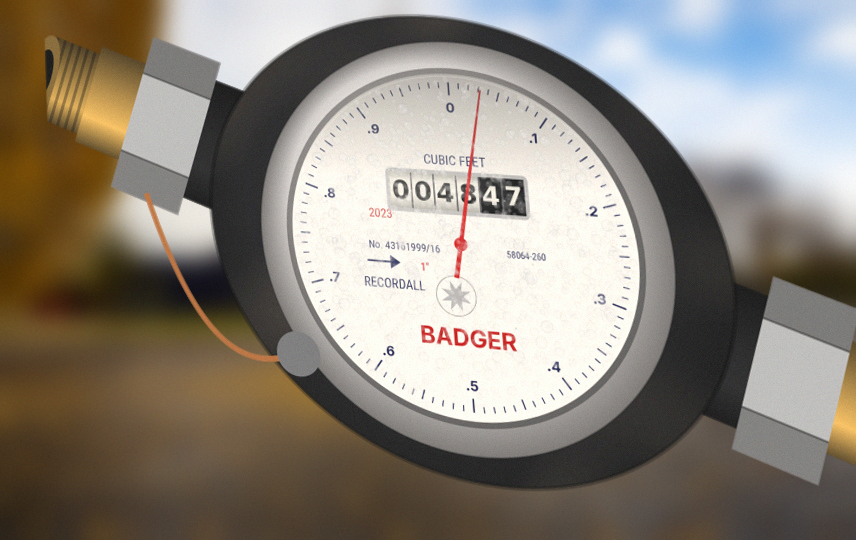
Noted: {"value": 4847.03, "unit": "ft³"}
